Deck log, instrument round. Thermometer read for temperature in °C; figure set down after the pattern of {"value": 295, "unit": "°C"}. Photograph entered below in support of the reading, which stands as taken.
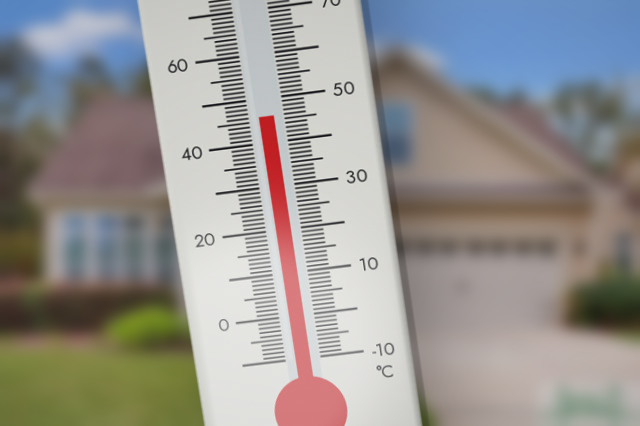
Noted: {"value": 46, "unit": "°C"}
